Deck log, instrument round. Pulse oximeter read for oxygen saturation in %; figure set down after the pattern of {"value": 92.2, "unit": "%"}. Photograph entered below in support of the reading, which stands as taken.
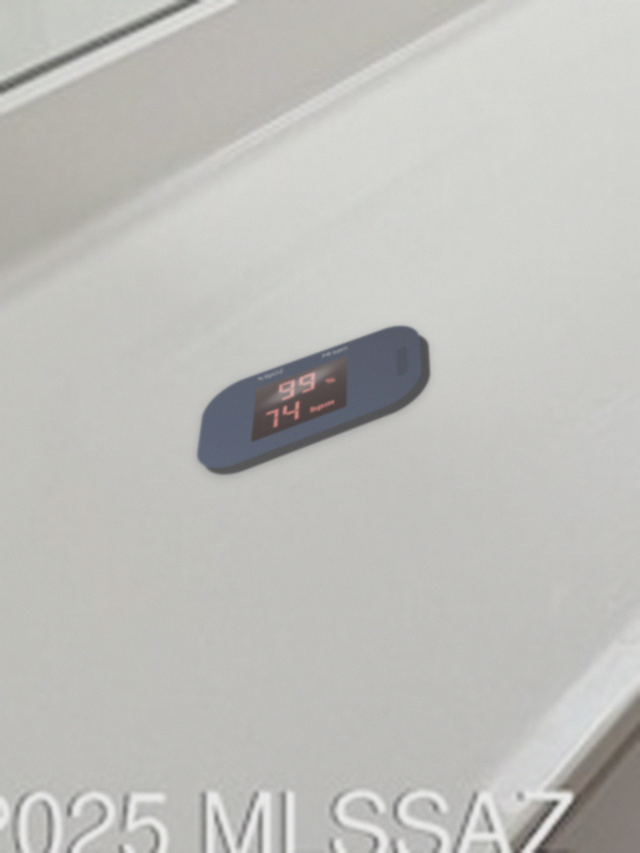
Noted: {"value": 99, "unit": "%"}
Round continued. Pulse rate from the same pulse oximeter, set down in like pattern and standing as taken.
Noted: {"value": 74, "unit": "bpm"}
